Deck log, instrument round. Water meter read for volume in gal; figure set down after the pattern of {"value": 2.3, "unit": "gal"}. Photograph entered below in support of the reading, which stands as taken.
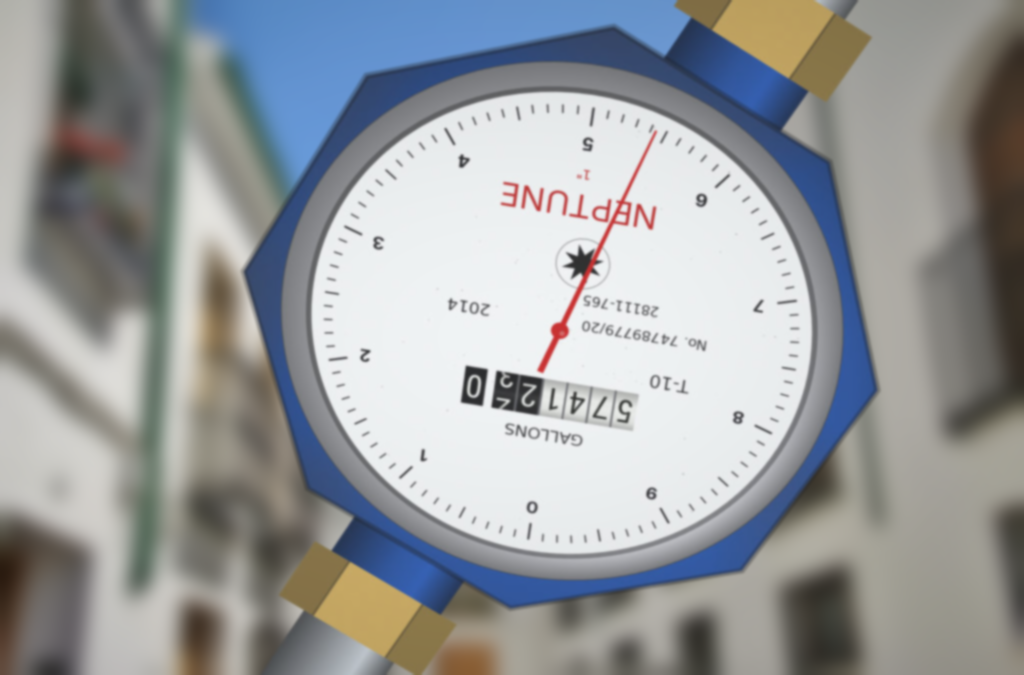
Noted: {"value": 5741225.4, "unit": "gal"}
